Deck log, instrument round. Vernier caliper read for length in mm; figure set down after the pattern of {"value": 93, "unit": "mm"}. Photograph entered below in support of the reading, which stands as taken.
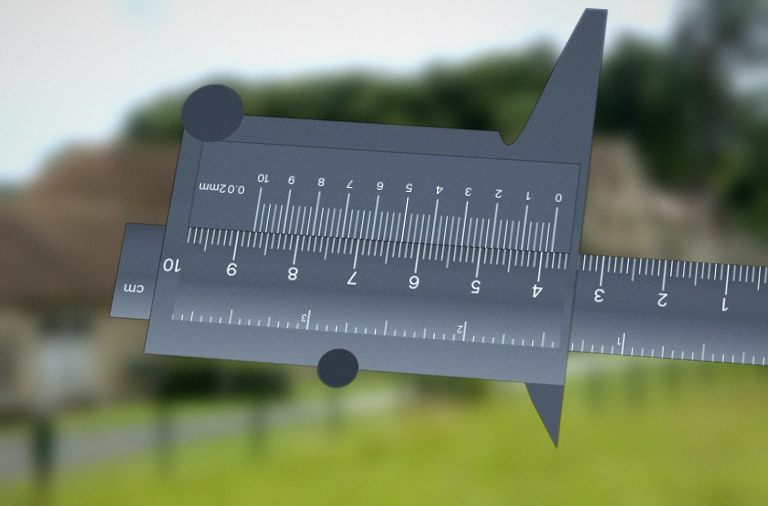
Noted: {"value": 38.4, "unit": "mm"}
